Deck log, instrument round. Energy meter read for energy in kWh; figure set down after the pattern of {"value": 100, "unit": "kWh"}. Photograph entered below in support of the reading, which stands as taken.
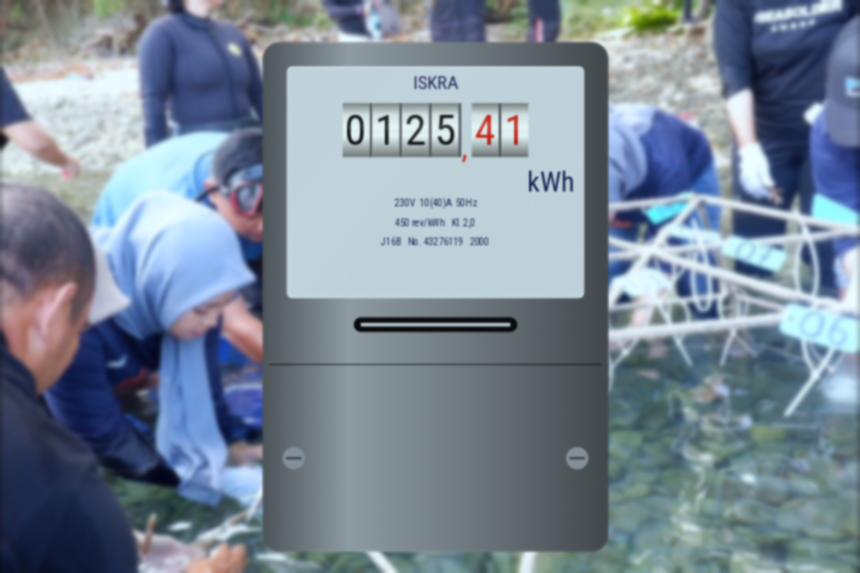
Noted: {"value": 125.41, "unit": "kWh"}
